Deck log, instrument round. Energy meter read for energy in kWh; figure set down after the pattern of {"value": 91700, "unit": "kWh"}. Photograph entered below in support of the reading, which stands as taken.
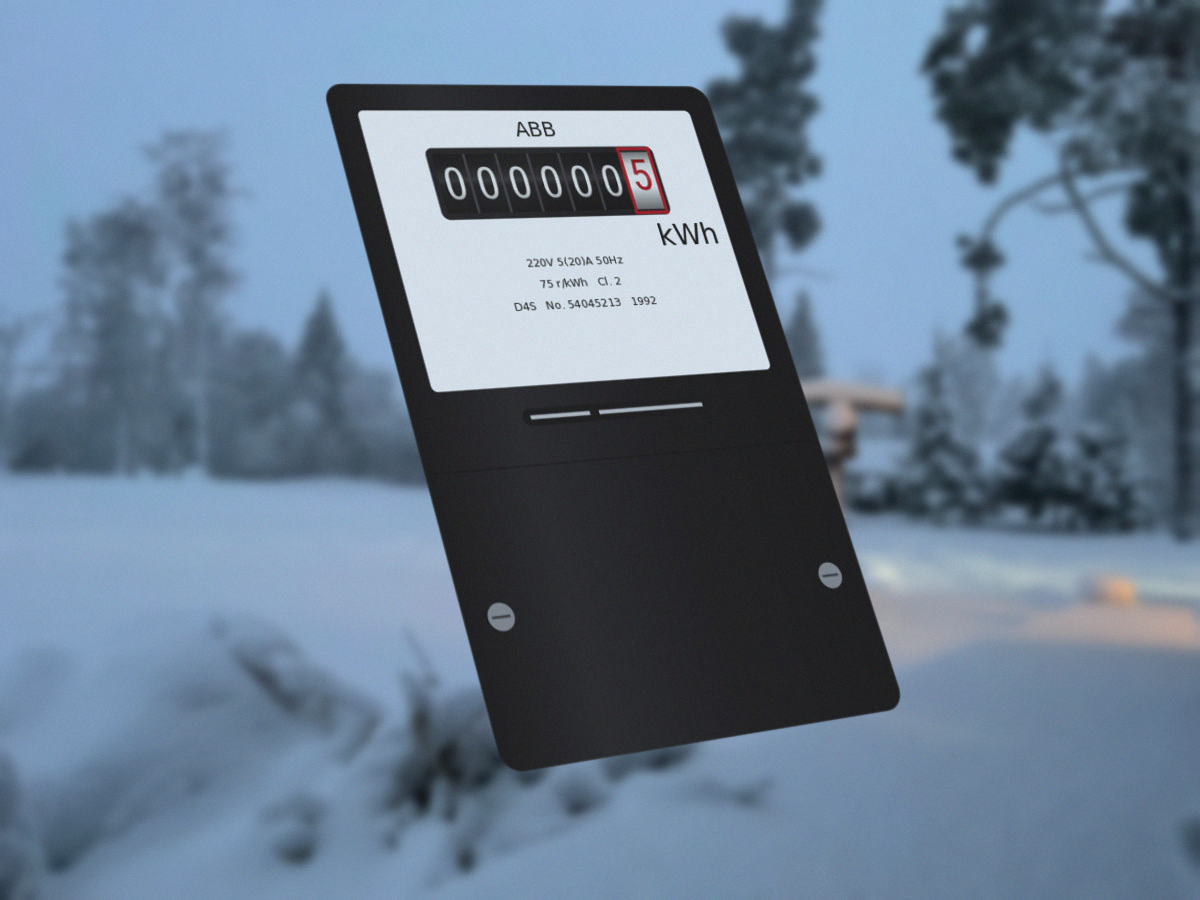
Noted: {"value": 0.5, "unit": "kWh"}
